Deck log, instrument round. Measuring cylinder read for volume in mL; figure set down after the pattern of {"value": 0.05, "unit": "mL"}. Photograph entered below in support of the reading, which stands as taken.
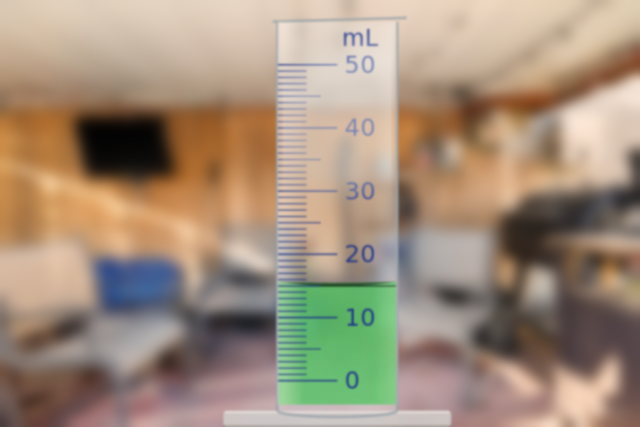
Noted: {"value": 15, "unit": "mL"}
